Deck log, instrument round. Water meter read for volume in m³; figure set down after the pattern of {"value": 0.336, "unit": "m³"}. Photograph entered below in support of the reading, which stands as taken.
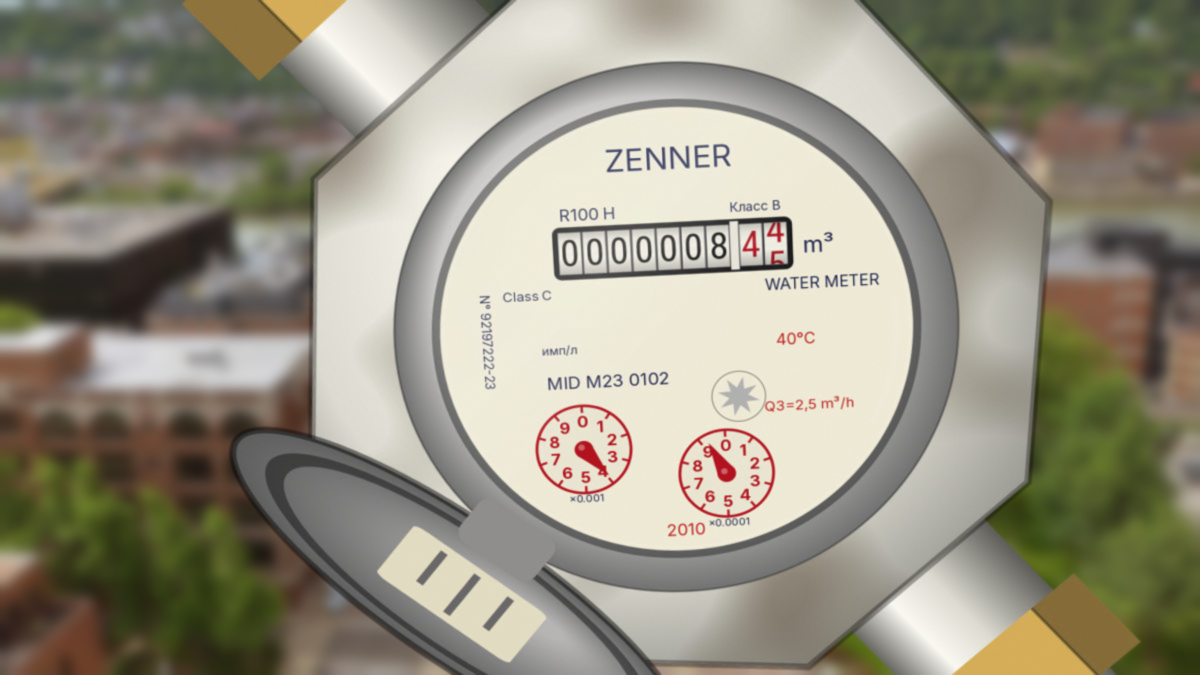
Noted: {"value": 8.4439, "unit": "m³"}
